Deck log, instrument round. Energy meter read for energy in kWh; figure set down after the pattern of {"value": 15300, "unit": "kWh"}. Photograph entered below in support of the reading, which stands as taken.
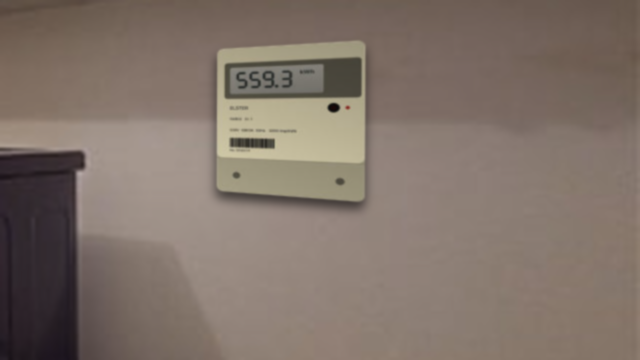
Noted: {"value": 559.3, "unit": "kWh"}
